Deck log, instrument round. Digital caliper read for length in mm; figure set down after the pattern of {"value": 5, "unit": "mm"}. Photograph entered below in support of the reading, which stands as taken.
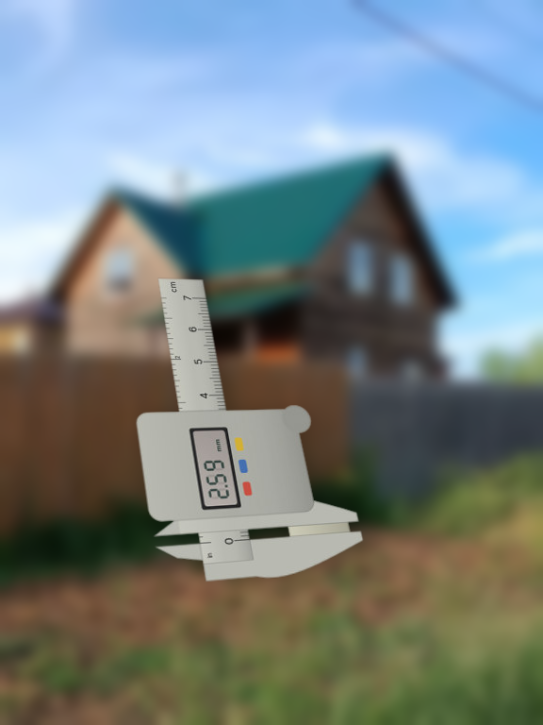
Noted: {"value": 2.59, "unit": "mm"}
